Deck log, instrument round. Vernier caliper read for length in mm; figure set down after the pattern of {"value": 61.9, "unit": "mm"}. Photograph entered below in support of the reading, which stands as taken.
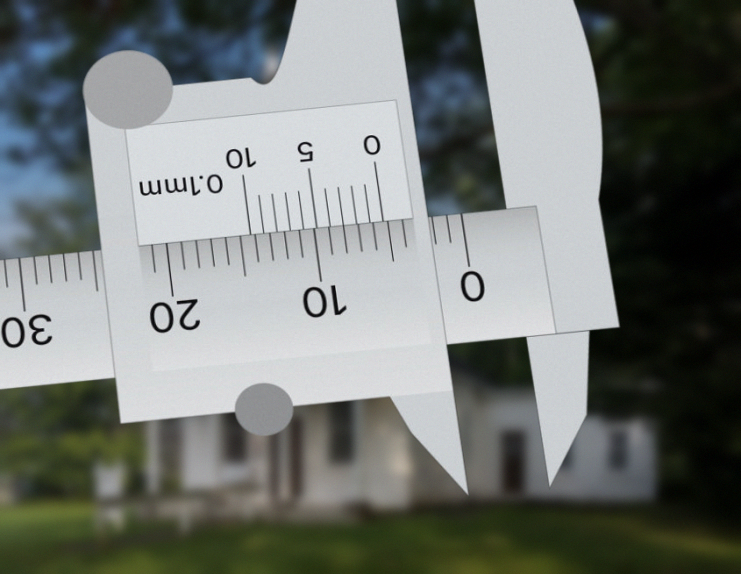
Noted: {"value": 5.3, "unit": "mm"}
